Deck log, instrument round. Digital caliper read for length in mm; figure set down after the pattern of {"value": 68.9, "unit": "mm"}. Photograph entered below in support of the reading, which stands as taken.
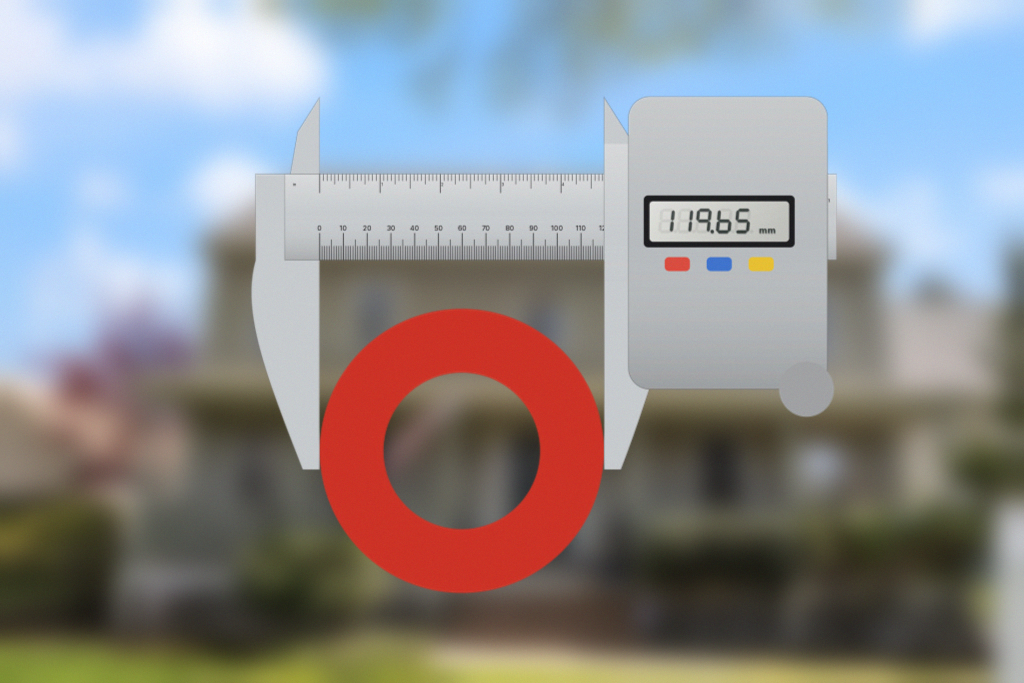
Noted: {"value": 119.65, "unit": "mm"}
